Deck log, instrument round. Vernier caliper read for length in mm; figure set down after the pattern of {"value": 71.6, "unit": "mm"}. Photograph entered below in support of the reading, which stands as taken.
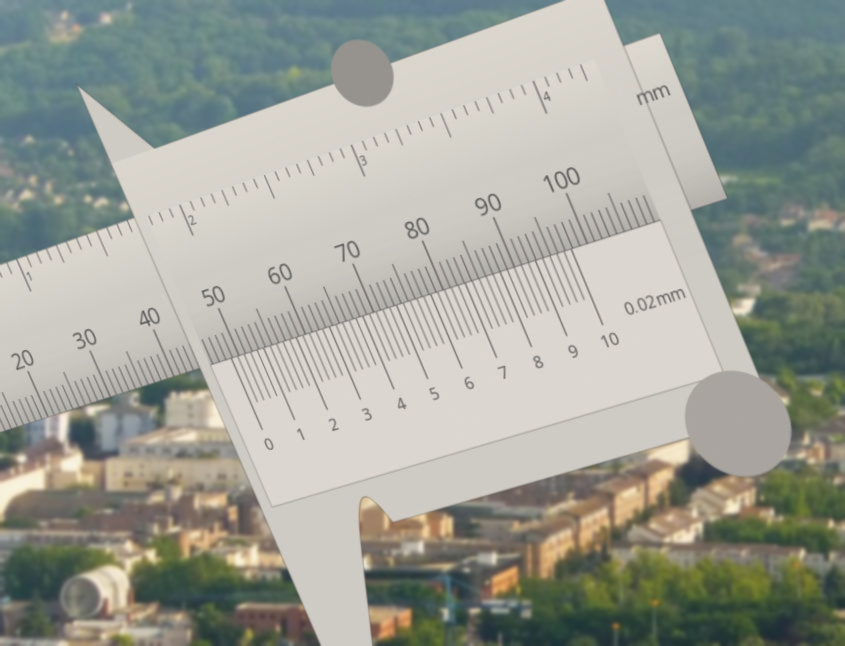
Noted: {"value": 48.8, "unit": "mm"}
